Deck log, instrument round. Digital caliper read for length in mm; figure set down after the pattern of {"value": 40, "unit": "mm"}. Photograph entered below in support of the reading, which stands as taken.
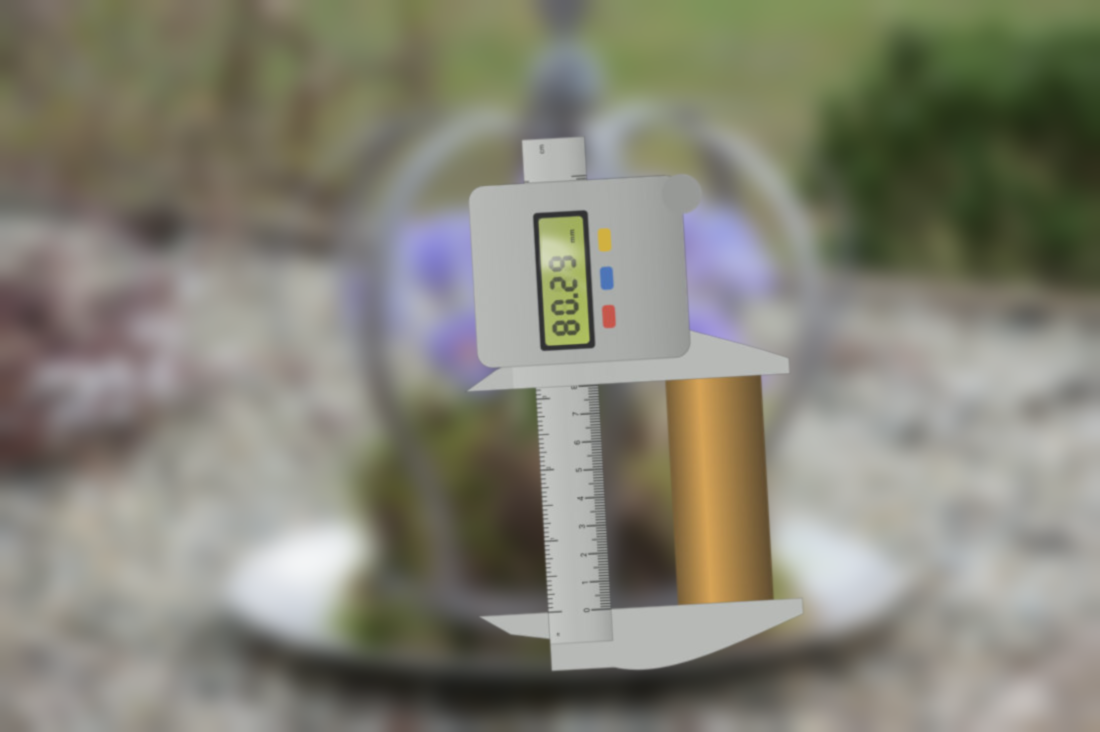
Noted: {"value": 80.29, "unit": "mm"}
